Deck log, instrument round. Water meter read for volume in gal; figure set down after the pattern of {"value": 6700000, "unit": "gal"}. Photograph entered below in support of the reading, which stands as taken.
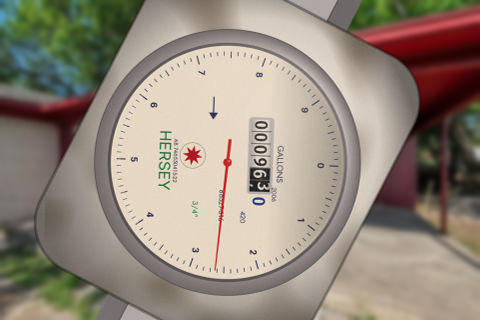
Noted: {"value": 9632.6, "unit": "gal"}
